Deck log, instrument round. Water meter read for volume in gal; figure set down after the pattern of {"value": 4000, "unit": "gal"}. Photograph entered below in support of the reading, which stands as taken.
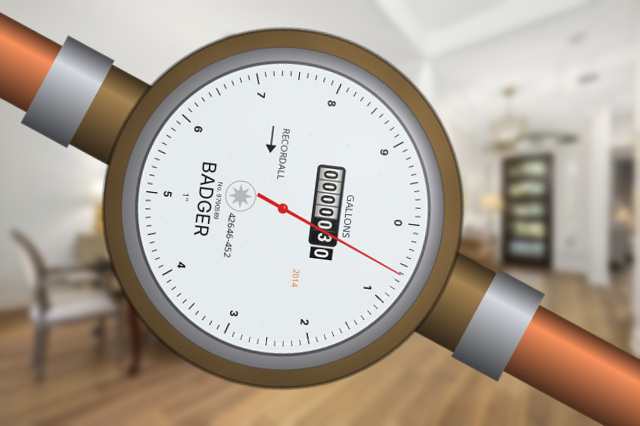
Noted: {"value": 30.6, "unit": "gal"}
